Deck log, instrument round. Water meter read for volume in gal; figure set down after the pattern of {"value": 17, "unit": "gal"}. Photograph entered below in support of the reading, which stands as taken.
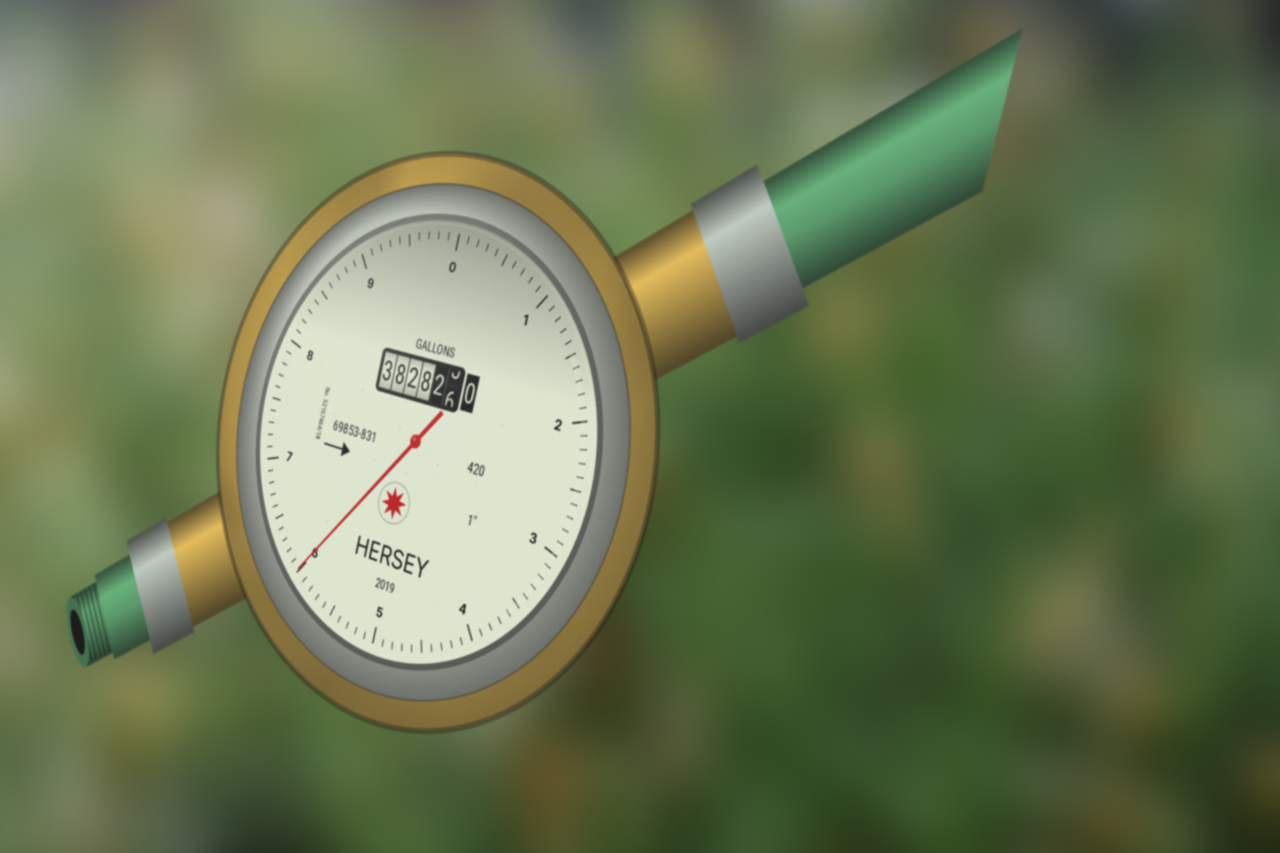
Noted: {"value": 3828256.0, "unit": "gal"}
